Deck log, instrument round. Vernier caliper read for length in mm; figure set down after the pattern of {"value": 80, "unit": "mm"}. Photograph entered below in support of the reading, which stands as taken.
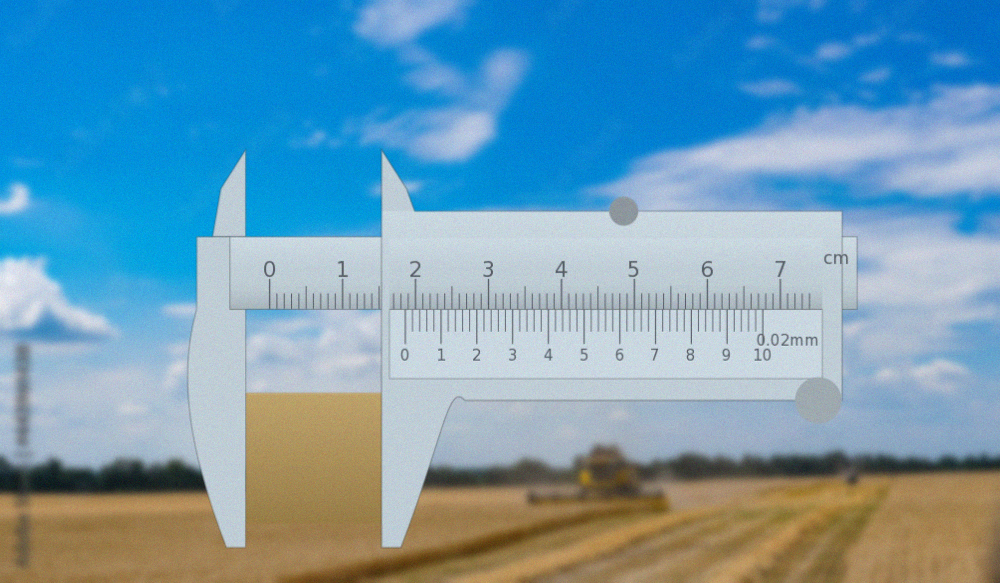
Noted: {"value": 18.6, "unit": "mm"}
